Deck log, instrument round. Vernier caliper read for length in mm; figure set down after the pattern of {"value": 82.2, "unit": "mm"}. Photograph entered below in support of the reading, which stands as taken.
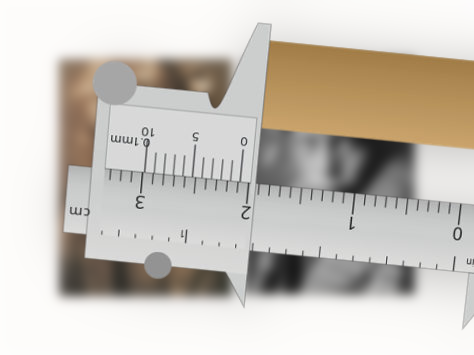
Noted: {"value": 20.8, "unit": "mm"}
